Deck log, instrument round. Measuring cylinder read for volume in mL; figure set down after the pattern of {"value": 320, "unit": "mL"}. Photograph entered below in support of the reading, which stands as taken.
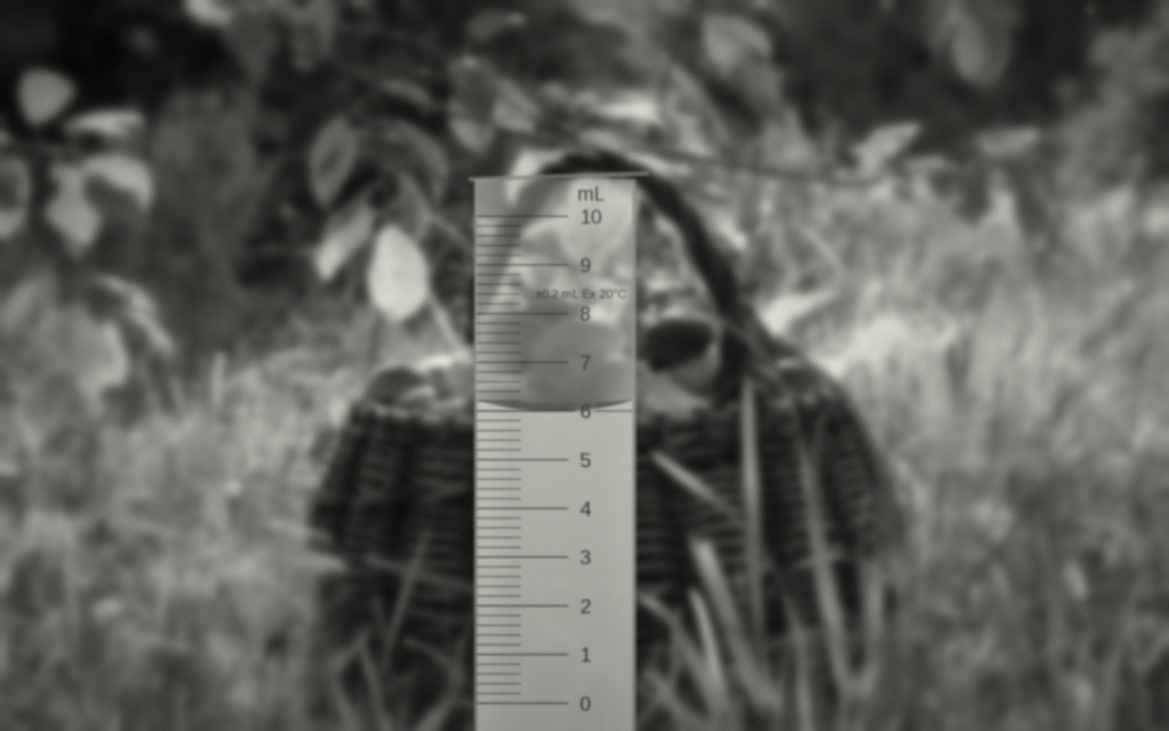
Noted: {"value": 6, "unit": "mL"}
